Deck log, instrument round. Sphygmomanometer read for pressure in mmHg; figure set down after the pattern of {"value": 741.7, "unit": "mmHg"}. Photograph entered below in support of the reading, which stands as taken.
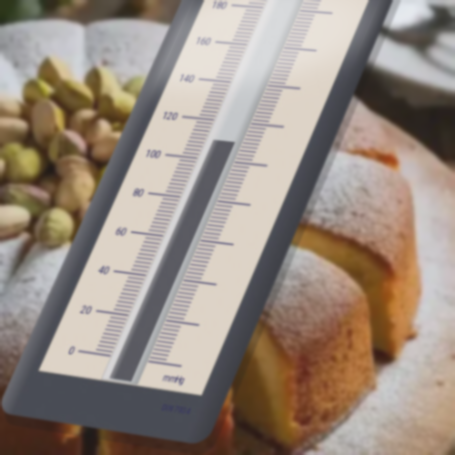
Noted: {"value": 110, "unit": "mmHg"}
